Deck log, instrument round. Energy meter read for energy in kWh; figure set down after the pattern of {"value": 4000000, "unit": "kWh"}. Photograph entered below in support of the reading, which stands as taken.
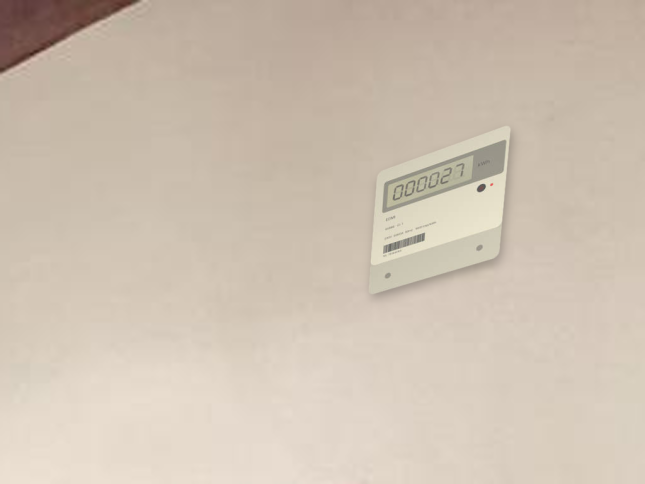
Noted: {"value": 27, "unit": "kWh"}
